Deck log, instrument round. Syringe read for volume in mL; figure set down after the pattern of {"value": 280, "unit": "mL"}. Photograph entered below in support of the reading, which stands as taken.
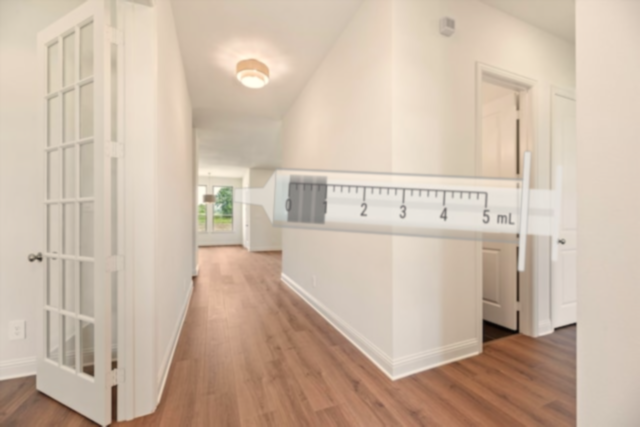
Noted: {"value": 0, "unit": "mL"}
